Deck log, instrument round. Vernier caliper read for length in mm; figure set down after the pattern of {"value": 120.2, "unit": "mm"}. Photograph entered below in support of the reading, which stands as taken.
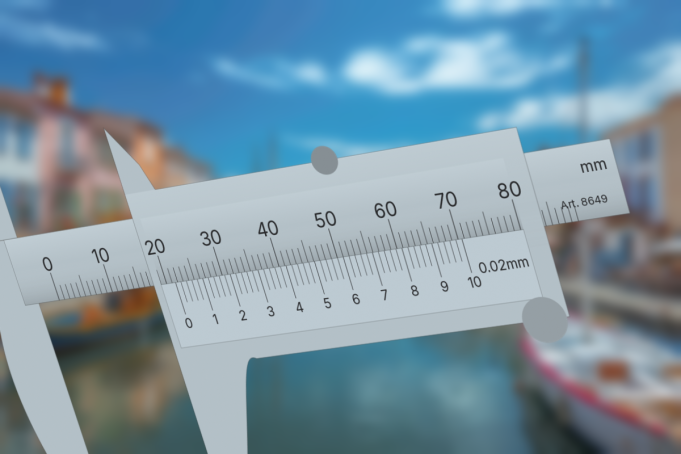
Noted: {"value": 21.6, "unit": "mm"}
